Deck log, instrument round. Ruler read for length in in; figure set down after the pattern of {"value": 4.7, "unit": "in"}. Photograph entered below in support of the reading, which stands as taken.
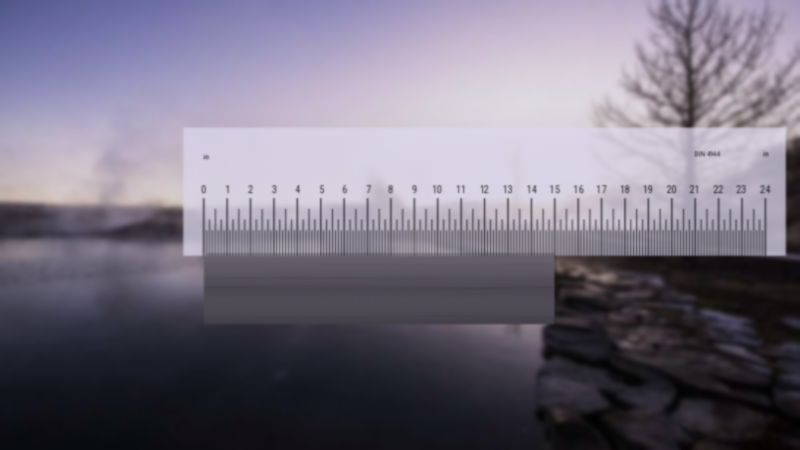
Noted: {"value": 15, "unit": "in"}
